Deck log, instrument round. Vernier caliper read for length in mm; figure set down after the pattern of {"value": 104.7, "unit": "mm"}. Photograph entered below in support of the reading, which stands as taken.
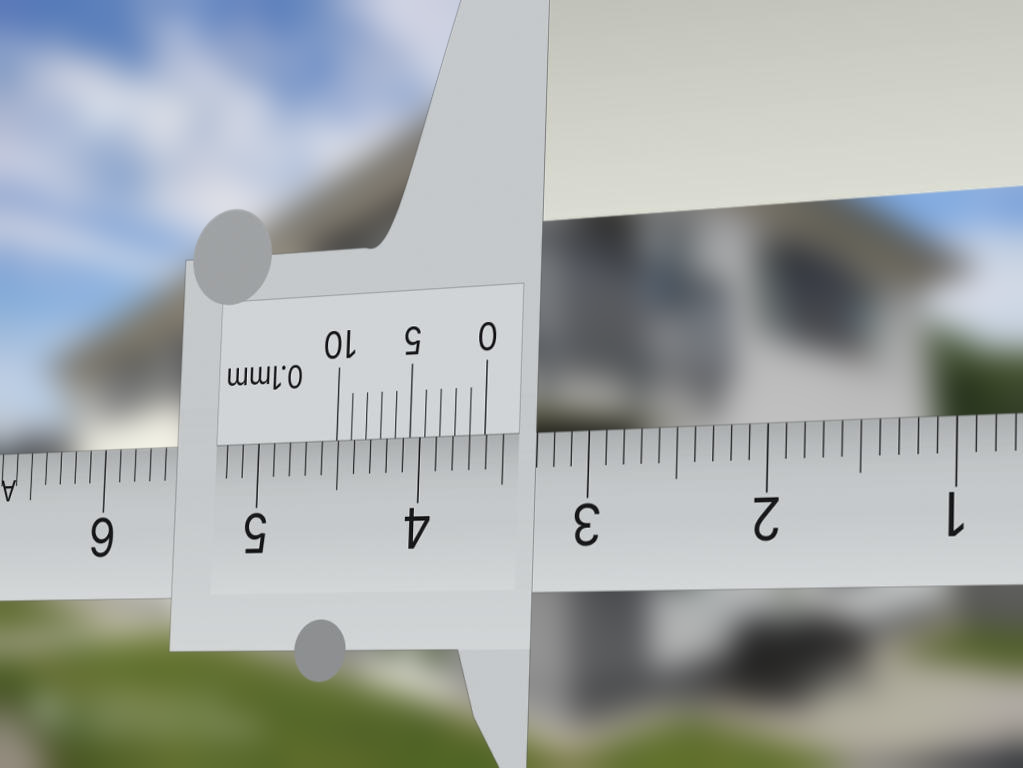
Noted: {"value": 36.1, "unit": "mm"}
